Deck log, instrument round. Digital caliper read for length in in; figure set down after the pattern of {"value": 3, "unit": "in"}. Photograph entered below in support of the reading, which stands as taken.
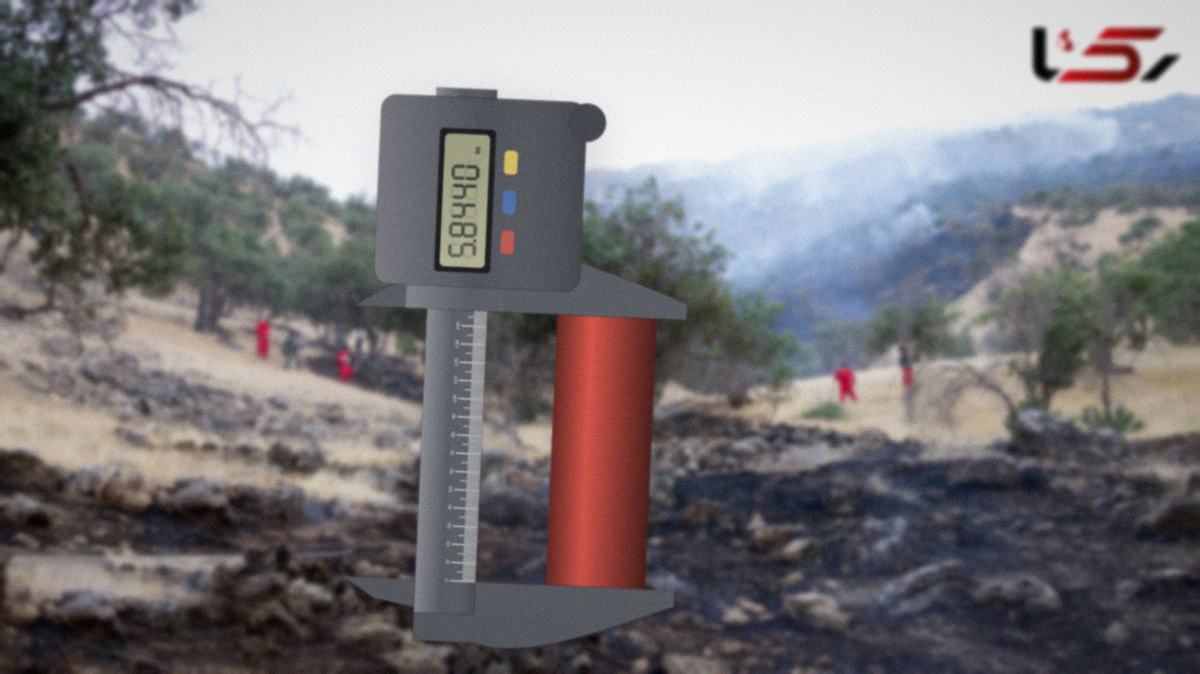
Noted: {"value": 5.8440, "unit": "in"}
